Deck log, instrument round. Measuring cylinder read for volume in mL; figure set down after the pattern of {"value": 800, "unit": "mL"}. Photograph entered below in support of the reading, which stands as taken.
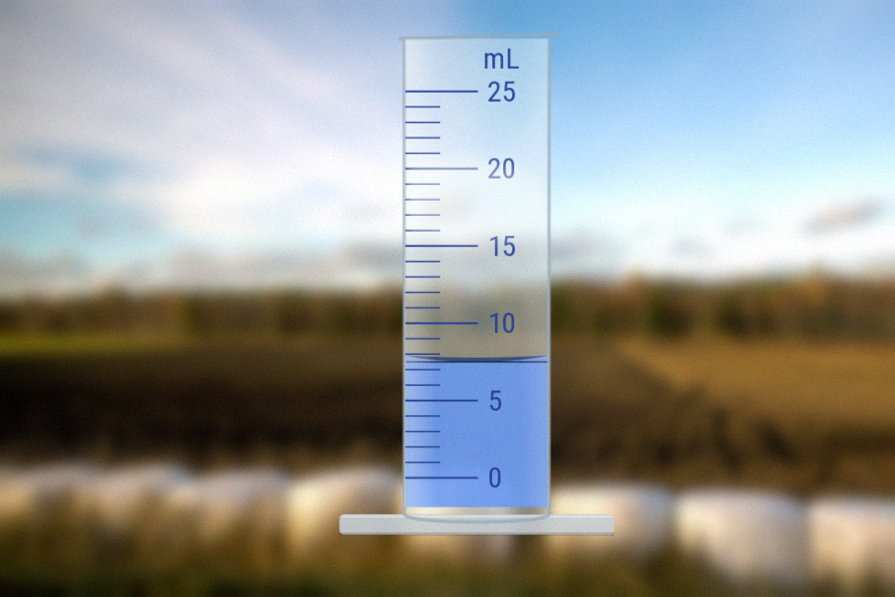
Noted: {"value": 7.5, "unit": "mL"}
